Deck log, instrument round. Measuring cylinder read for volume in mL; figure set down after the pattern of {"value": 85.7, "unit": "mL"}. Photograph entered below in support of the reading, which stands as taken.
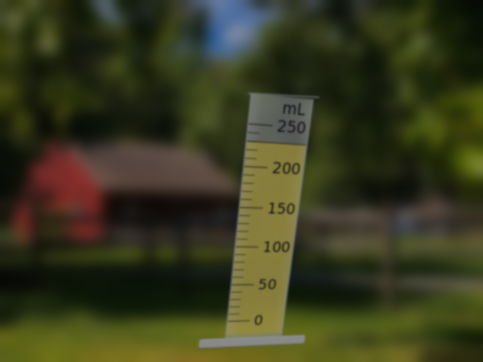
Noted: {"value": 230, "unit": "mL"}
